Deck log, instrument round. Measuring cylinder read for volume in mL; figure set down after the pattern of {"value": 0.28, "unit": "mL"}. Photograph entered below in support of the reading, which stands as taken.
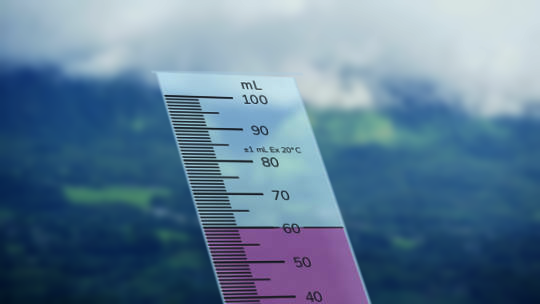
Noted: {"value": 60, "unit": "mL"}
